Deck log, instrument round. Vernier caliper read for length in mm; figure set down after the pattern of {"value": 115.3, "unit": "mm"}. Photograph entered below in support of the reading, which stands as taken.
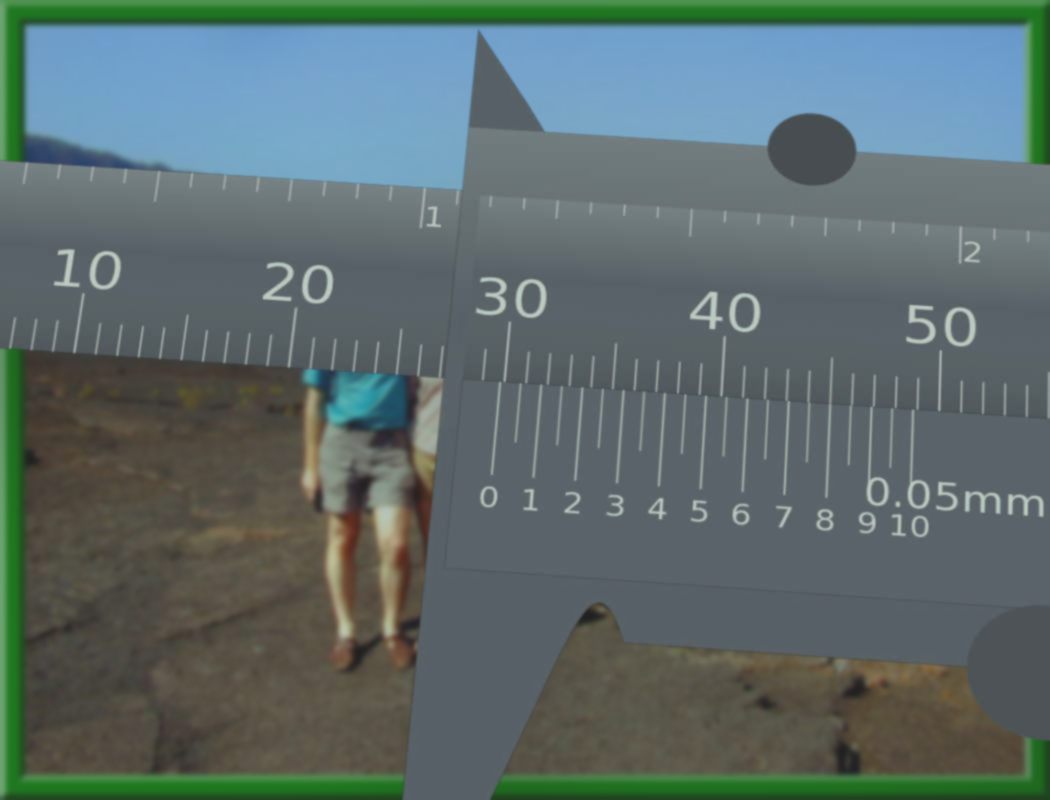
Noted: {"value": 29.8, "unit": "mm"}
